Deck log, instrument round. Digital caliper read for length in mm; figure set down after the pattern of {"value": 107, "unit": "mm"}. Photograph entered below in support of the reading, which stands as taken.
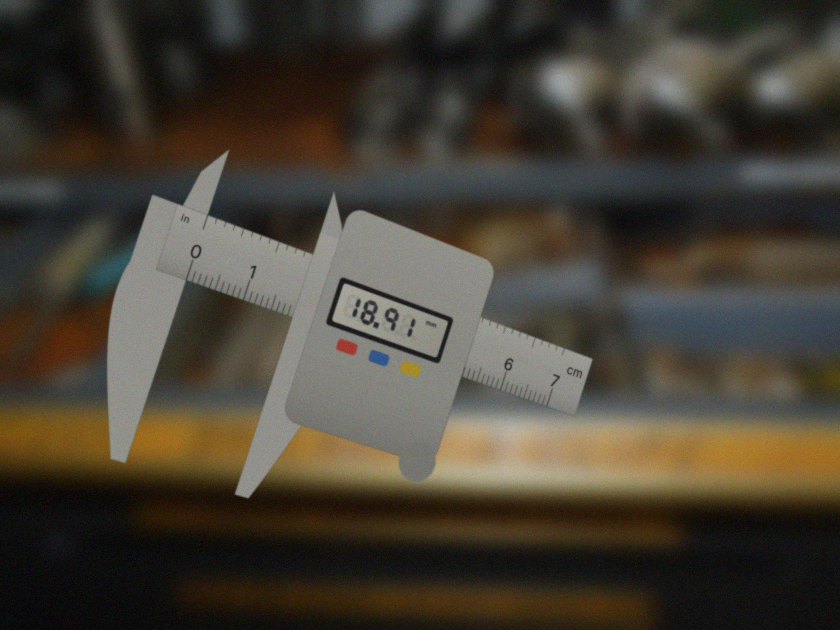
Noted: {"value": 18.91, "unit": "mm"}
